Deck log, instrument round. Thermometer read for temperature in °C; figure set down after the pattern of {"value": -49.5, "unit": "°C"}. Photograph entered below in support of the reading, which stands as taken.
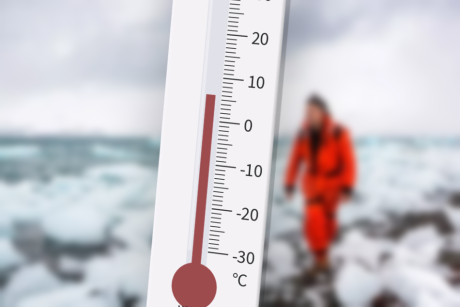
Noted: {"value": 6, "unit": "°C"}
